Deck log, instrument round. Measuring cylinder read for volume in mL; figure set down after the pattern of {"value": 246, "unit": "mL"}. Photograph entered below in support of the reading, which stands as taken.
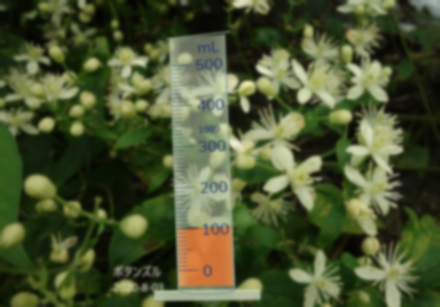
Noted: {"value": 100, "unit": "mL"}
